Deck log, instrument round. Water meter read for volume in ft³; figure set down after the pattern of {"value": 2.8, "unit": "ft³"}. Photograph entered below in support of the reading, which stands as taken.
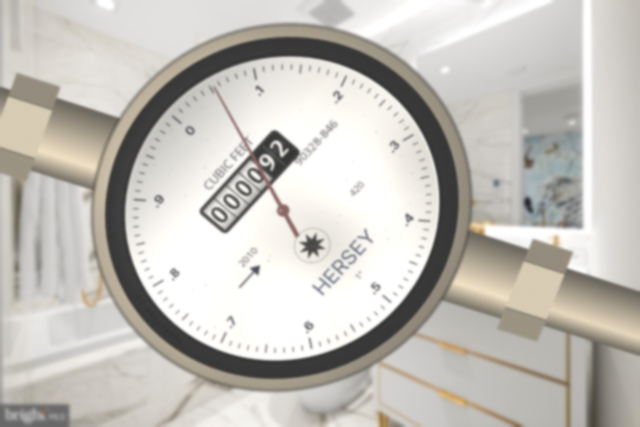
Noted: {"value": 92.05, "unit": "ft³"}
